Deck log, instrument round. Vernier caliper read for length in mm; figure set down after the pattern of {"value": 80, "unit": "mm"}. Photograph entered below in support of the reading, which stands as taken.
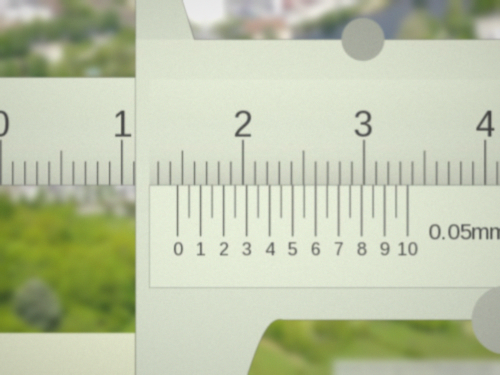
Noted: {"value": 14.6, "unit": "mm"}
